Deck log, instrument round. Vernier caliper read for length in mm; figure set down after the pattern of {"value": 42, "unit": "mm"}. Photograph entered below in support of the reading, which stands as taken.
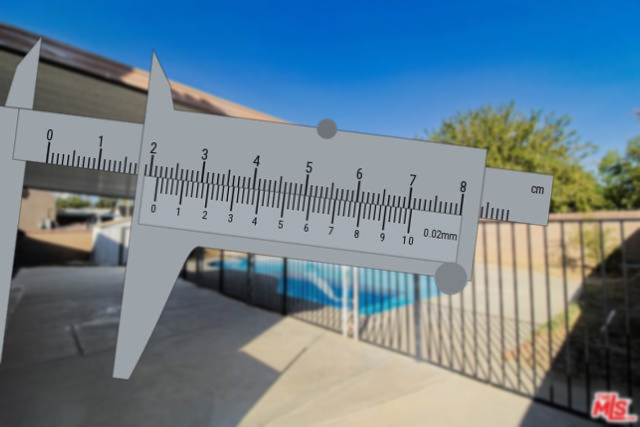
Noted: {"value": 21.5, "unit": "mm"}
